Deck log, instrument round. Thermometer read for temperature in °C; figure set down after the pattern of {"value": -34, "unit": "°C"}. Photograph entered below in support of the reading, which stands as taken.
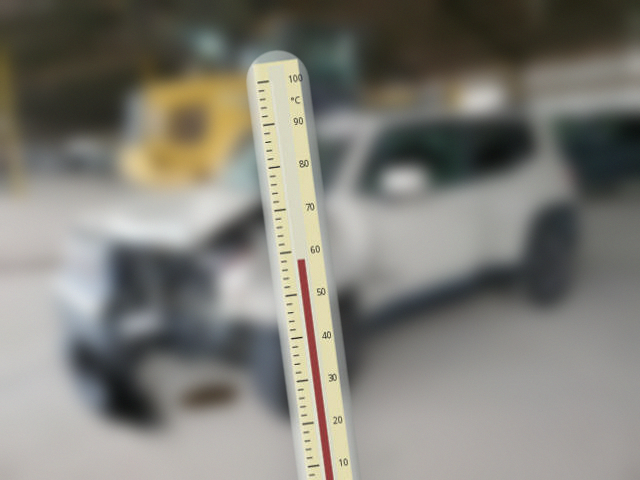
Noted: {"value": 58, "unit": "°C"}
